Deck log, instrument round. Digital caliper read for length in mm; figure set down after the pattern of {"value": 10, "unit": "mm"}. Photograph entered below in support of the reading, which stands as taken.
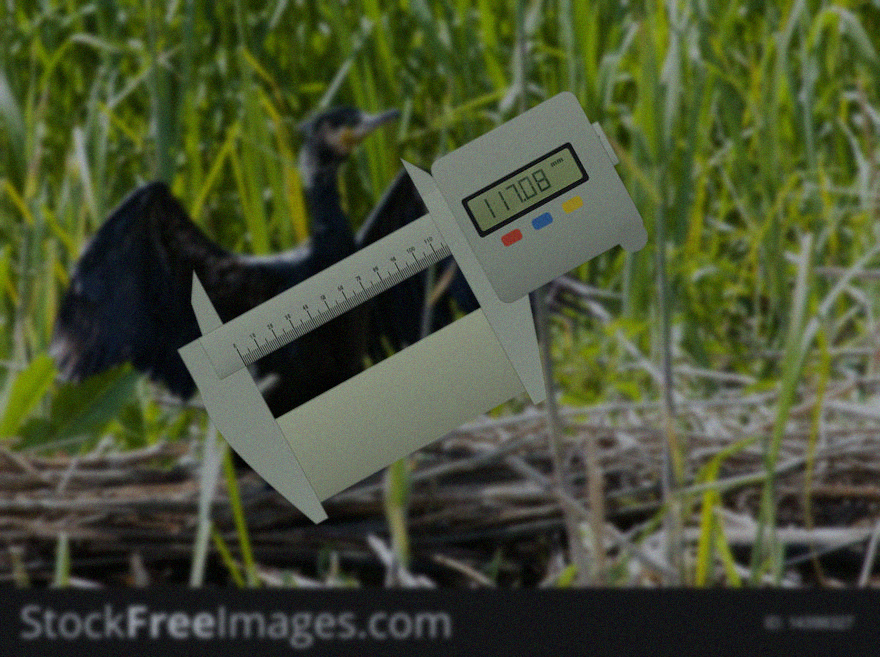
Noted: {"value": 117.08, "unit": "mm"}
